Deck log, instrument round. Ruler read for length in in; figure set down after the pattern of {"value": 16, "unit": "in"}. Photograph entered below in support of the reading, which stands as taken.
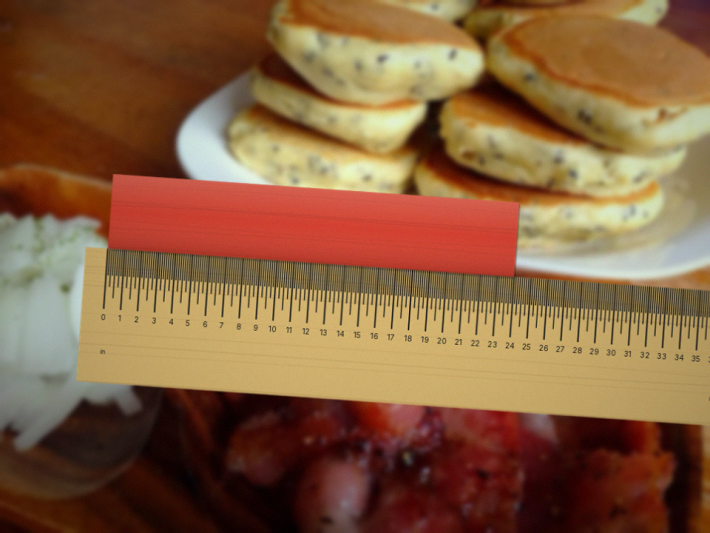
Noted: {"value": 24, "unit": "in"}
